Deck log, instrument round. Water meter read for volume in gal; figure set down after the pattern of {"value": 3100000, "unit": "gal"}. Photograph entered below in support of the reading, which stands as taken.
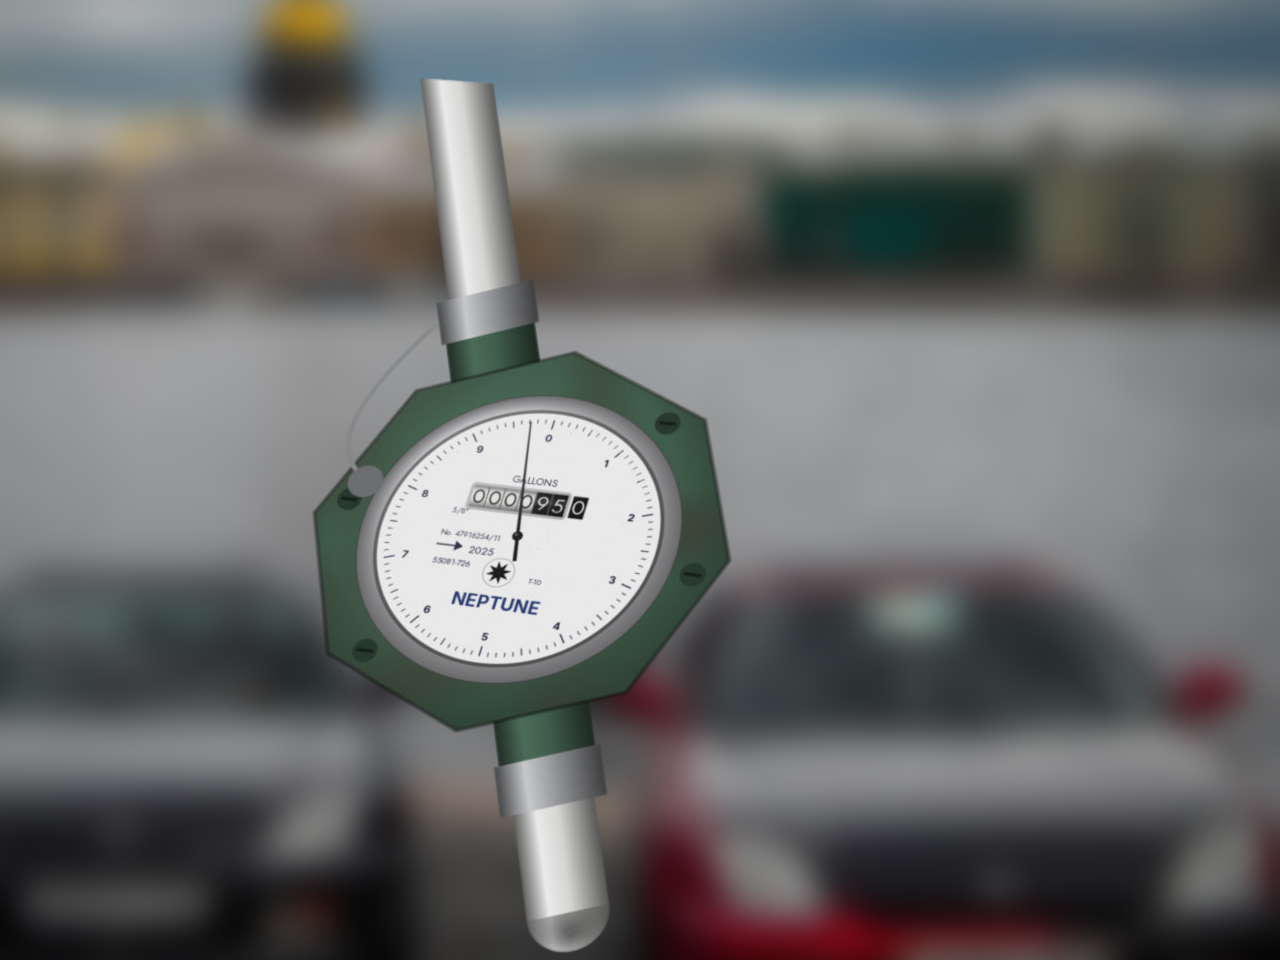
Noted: {"value": 949.7, "unit": "gal"}
